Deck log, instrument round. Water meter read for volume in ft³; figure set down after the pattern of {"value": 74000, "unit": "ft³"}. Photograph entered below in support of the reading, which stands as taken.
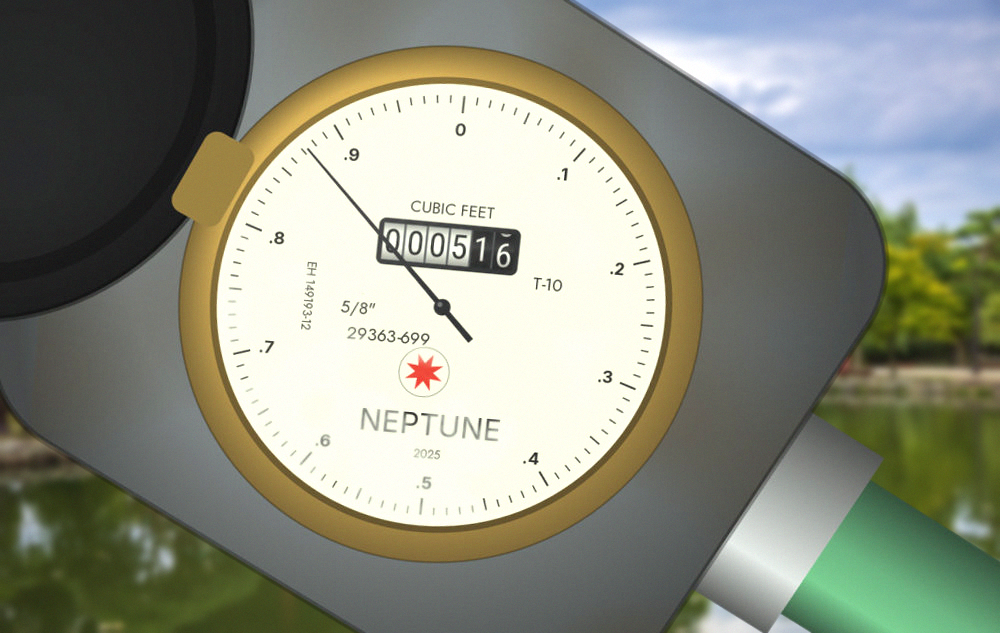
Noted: {"value": 515.87, "unit": "ft³"}
